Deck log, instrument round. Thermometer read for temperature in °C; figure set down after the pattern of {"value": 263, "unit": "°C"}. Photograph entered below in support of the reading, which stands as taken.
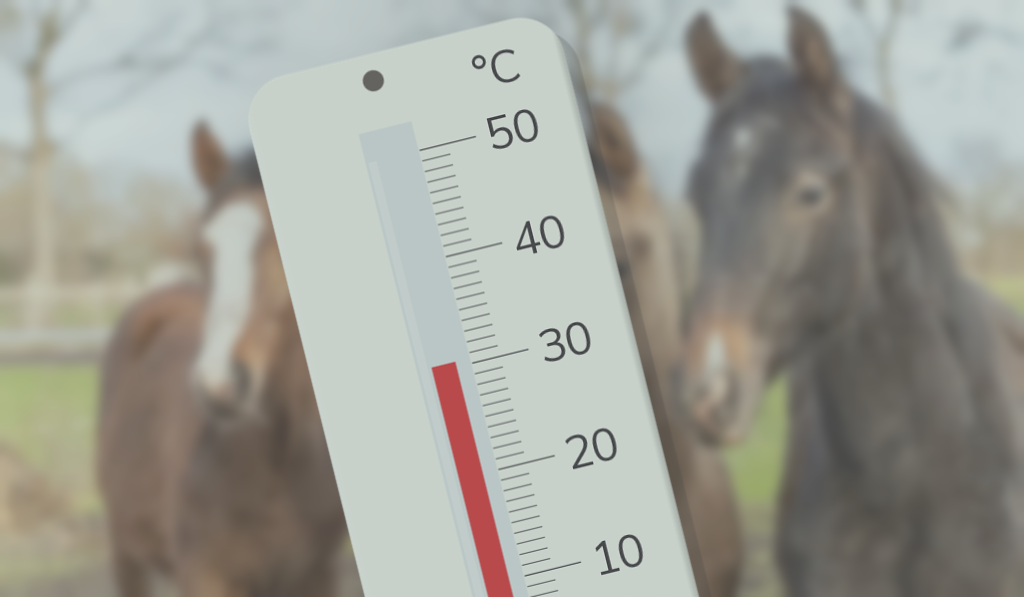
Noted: {"value": 30.5, "unit": "°C"}
